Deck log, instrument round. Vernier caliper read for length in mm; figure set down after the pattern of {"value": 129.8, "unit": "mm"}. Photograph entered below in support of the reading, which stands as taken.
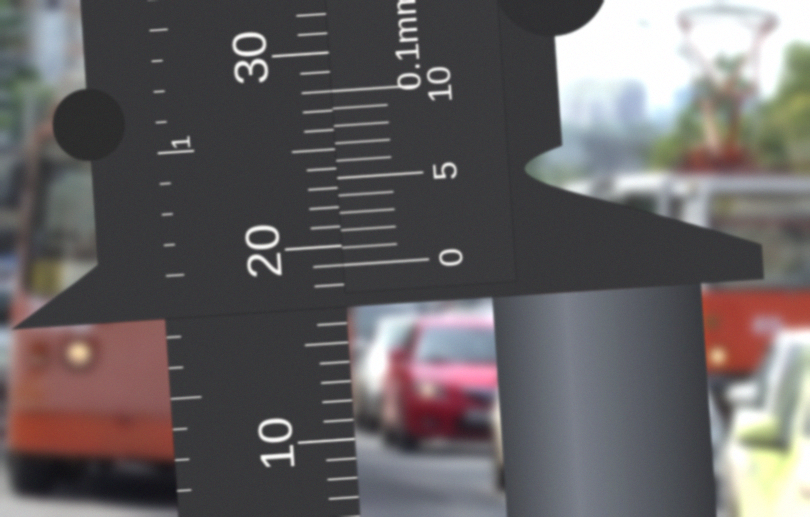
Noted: {"value": 19.0, "unit": "mm"}
